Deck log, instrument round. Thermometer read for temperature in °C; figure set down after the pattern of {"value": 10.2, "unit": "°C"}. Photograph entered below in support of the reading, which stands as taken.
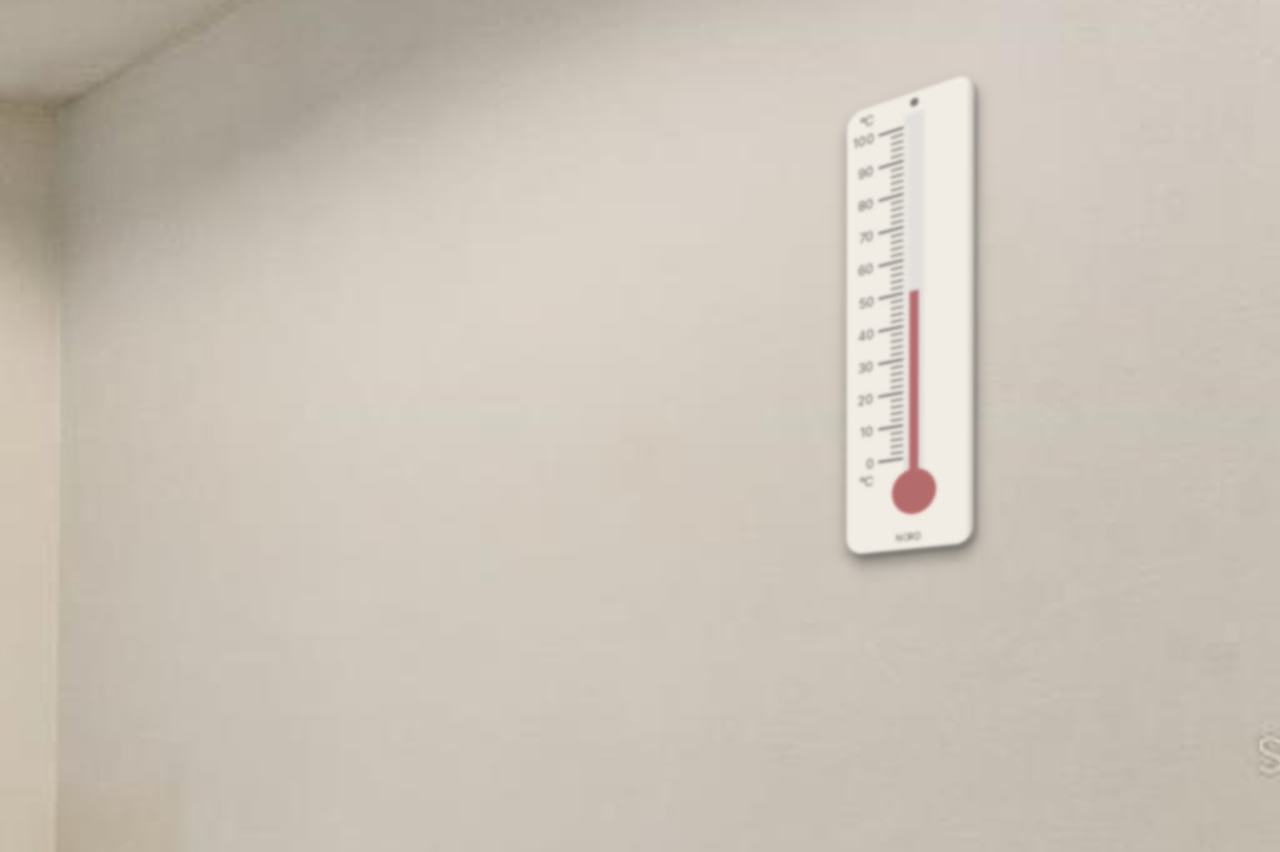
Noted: {"value": 50, "unit": "°C"}
